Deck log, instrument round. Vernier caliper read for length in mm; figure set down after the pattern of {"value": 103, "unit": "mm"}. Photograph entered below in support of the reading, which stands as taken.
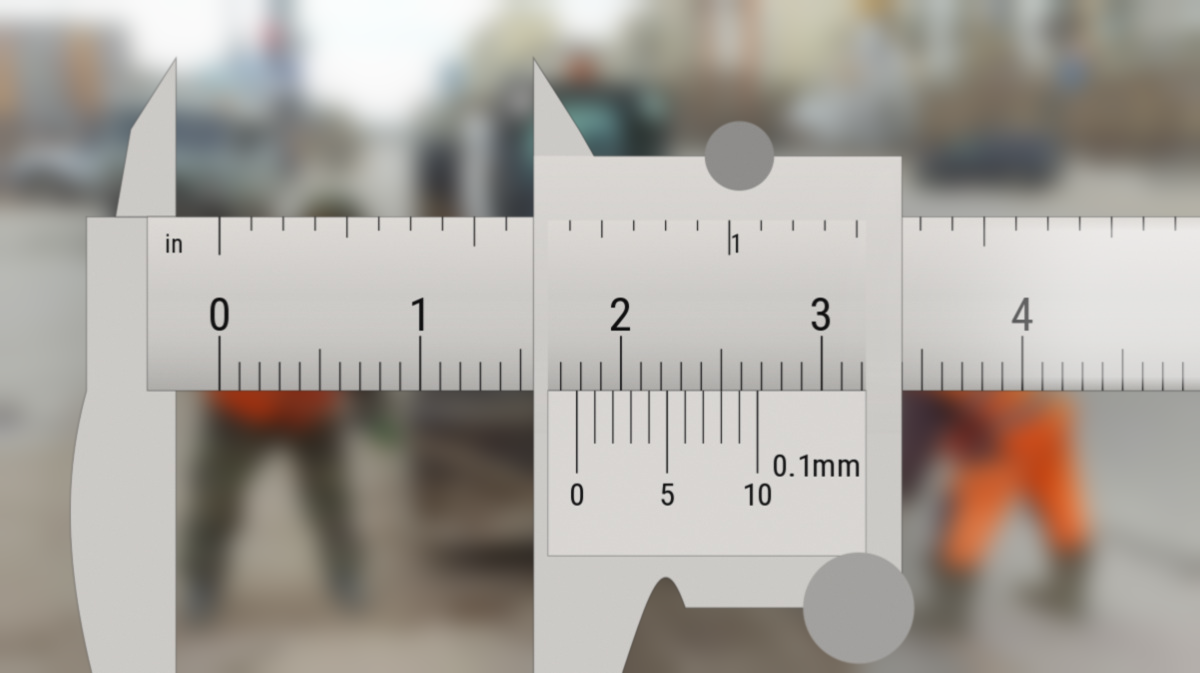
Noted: {"value": 17.8, "unit": "mm"}
